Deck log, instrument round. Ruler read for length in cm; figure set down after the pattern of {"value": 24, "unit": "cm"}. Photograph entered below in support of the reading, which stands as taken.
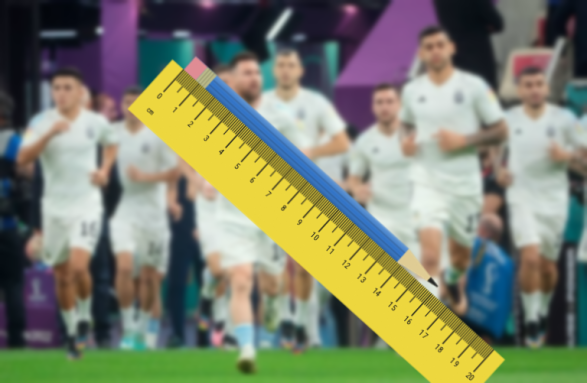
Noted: {"value": 16, "unit": "cm"}
